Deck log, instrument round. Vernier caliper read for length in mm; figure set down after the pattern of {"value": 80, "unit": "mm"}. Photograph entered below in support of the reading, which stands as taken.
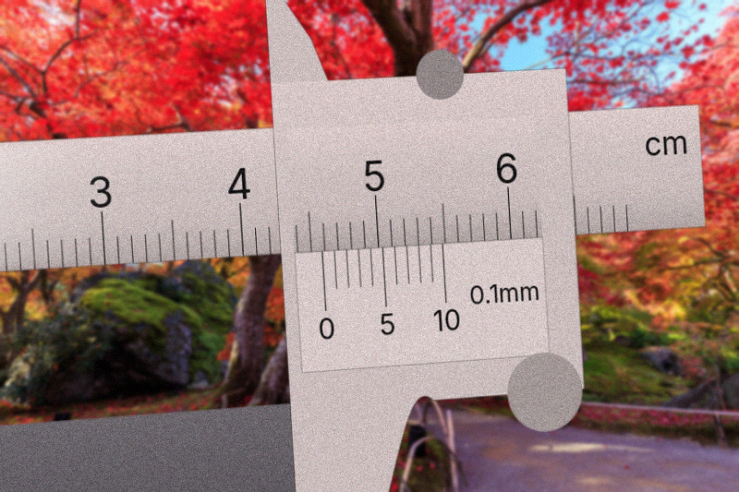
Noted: {"value": 45.8, "unit": "mm"}
